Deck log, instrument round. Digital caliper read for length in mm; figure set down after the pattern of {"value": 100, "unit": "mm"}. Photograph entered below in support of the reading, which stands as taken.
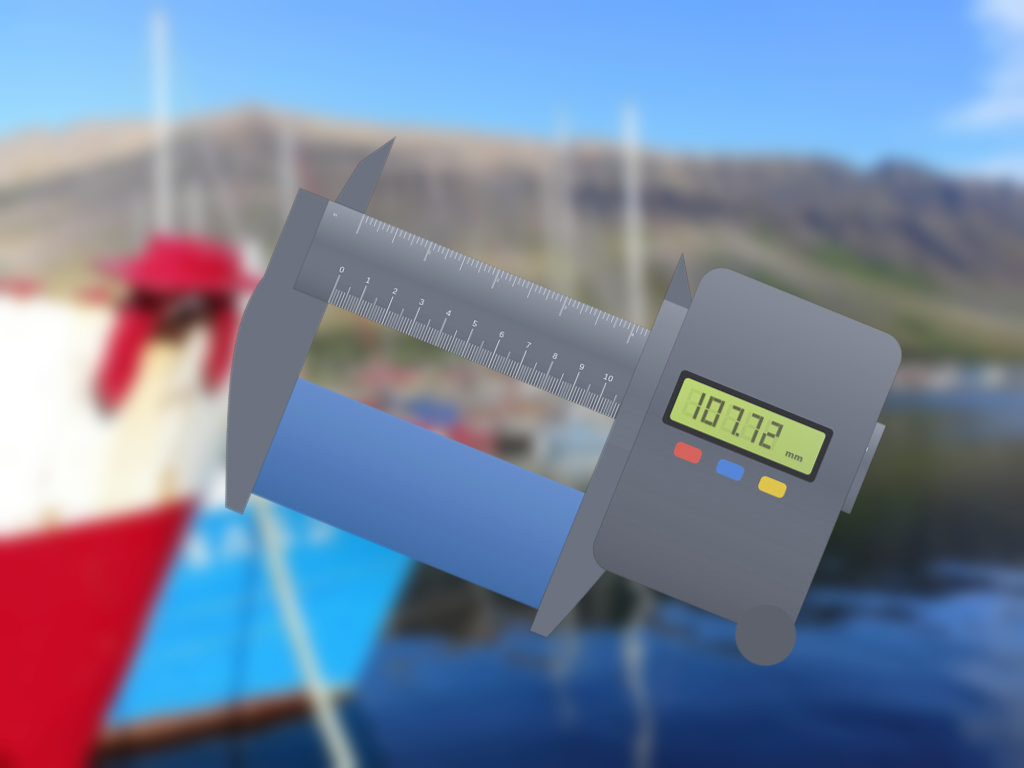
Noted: {"value": 107.72, "unit": "mm"}
